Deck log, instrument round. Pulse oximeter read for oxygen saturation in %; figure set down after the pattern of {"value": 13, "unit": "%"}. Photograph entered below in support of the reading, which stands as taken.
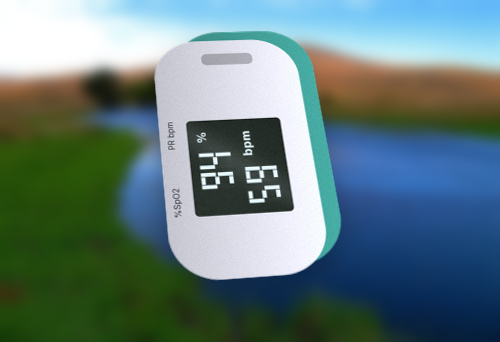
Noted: {"value": 94, "unit": "%"}
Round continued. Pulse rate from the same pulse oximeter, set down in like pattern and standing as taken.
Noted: {"value": 59, "unit": "bpm"}
